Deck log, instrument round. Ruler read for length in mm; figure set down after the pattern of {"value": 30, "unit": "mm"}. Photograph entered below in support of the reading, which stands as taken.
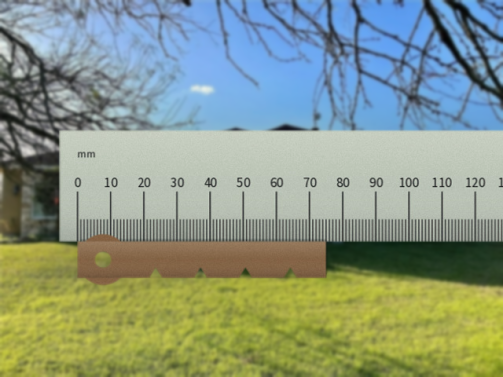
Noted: {"value": 75, "unit": "mm"}
